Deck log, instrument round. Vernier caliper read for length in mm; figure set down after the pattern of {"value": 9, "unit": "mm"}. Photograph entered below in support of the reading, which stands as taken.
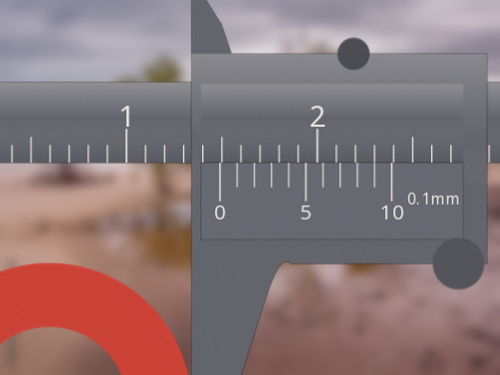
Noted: {"value": 14.9, "unit": "mm"}
